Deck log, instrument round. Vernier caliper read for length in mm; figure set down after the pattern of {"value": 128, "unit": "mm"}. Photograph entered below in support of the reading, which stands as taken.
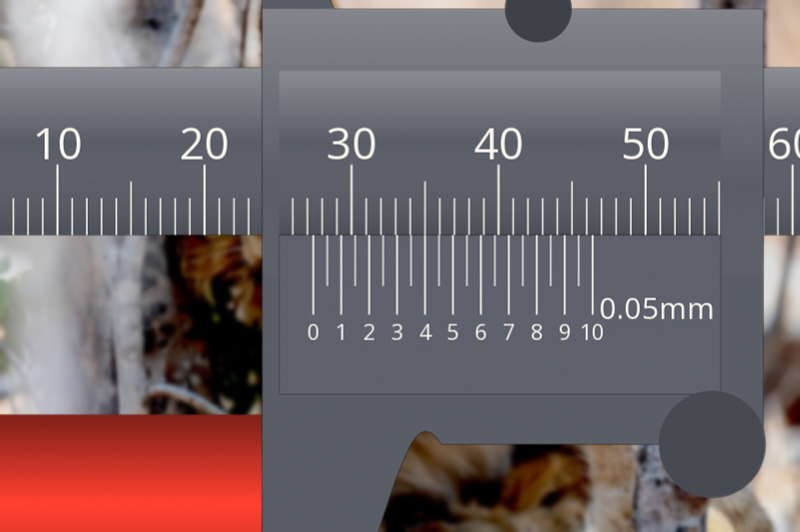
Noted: {"value": 27.4, "unit": "mm"}
